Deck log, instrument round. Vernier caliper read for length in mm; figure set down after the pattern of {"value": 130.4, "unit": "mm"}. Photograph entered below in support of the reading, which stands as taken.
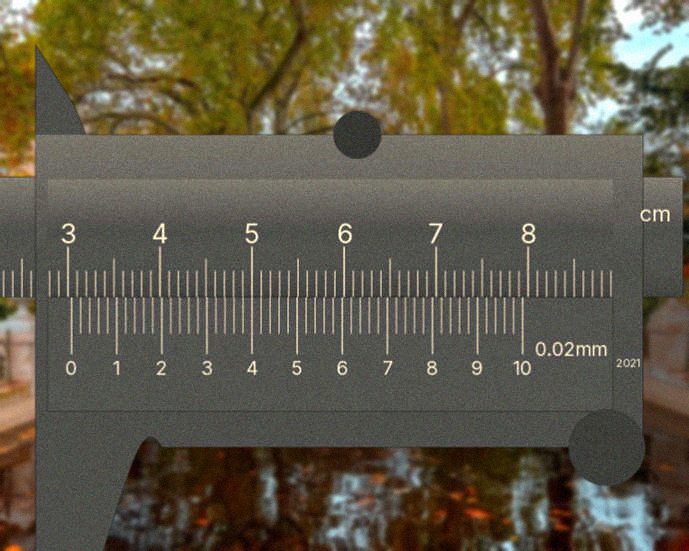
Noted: {"value": 30.4, "unit": "mm"}
